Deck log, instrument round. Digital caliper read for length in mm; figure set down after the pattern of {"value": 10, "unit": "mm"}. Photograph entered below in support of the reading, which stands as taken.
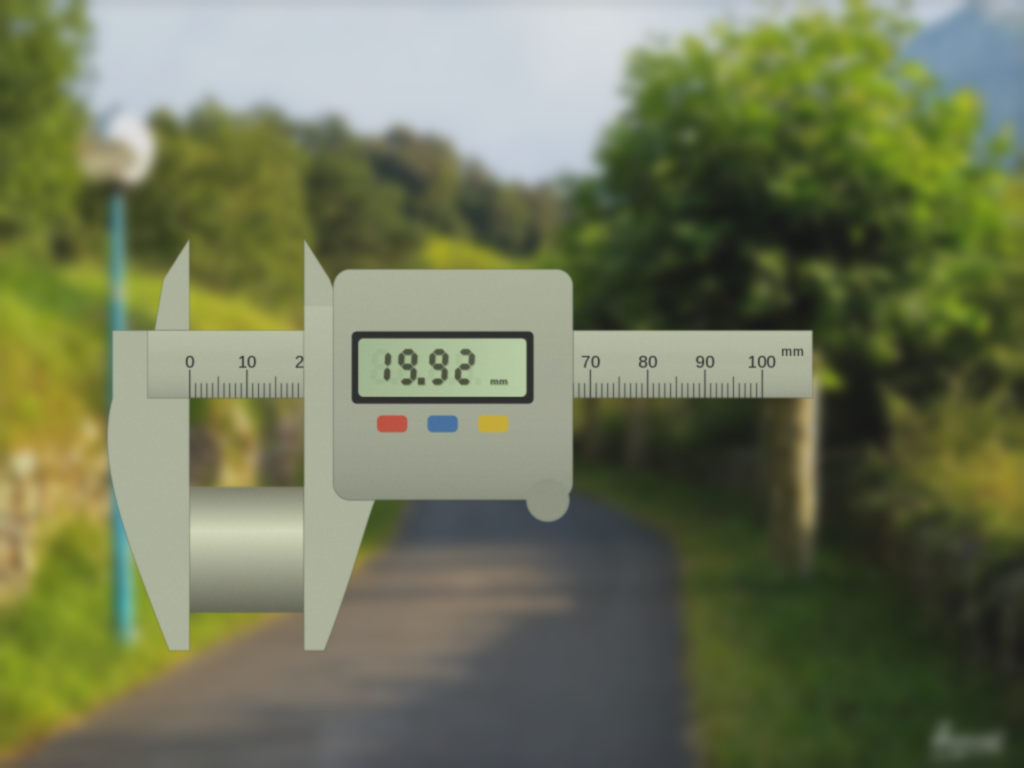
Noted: {"value": 19.92, "unit": "mm"}
